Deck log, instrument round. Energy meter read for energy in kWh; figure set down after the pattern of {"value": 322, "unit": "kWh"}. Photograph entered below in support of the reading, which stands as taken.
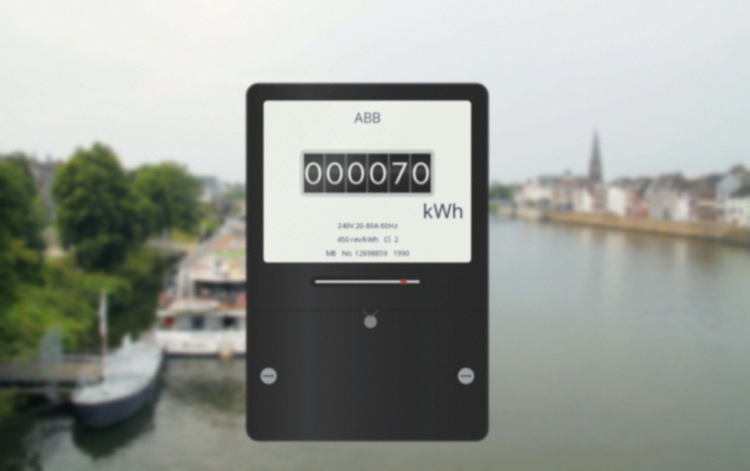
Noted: {"value": 70, "unit": "kWh"}
